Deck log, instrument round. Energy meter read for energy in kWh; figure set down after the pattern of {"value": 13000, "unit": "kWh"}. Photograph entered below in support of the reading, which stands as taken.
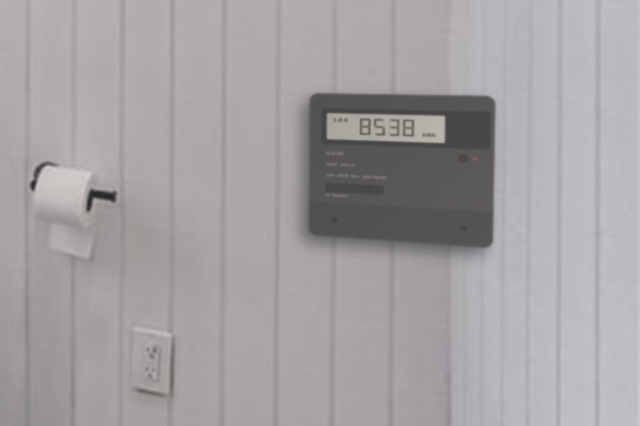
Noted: {"value": 8538, "unit": "kWh"}
